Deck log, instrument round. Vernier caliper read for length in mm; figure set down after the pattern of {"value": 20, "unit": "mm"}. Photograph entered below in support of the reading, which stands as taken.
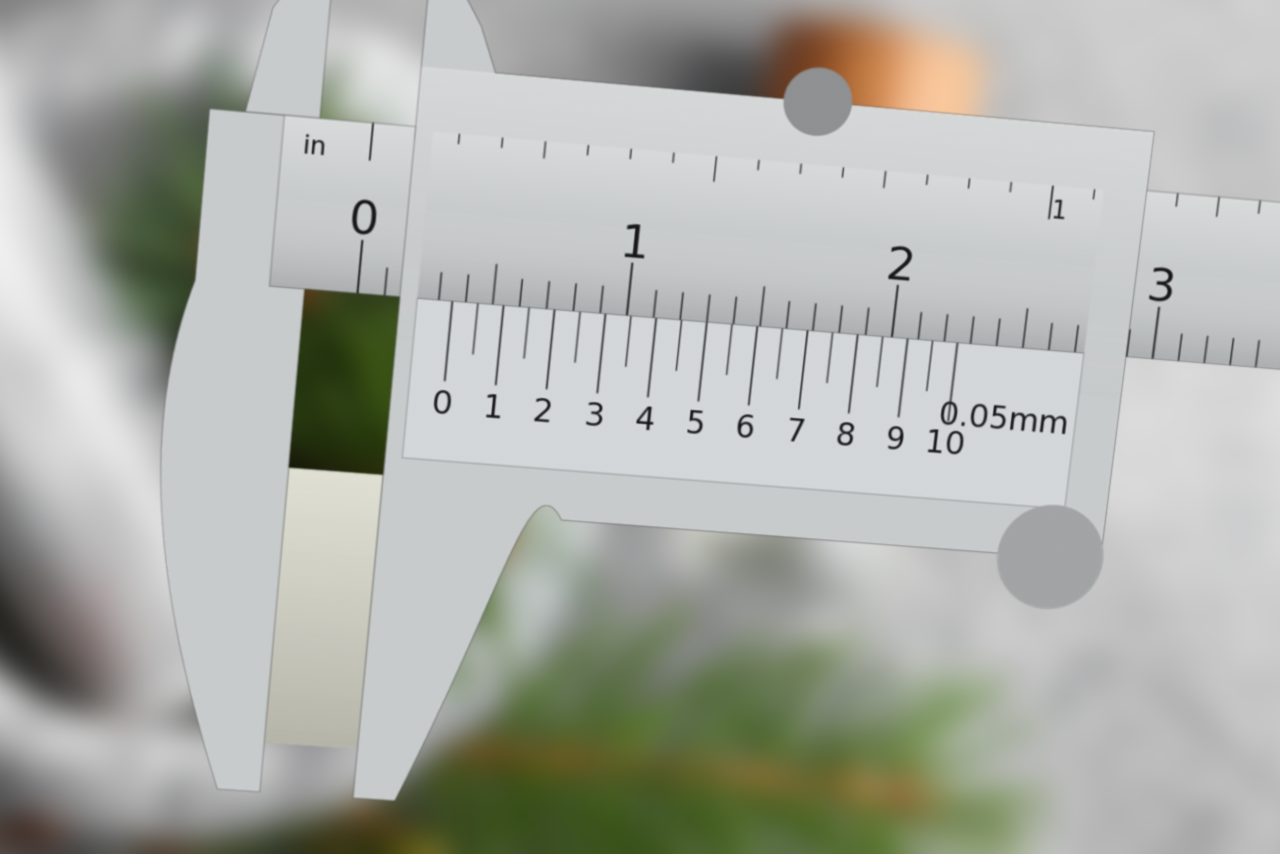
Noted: {"value": 3.5, "unit": "mm"}
